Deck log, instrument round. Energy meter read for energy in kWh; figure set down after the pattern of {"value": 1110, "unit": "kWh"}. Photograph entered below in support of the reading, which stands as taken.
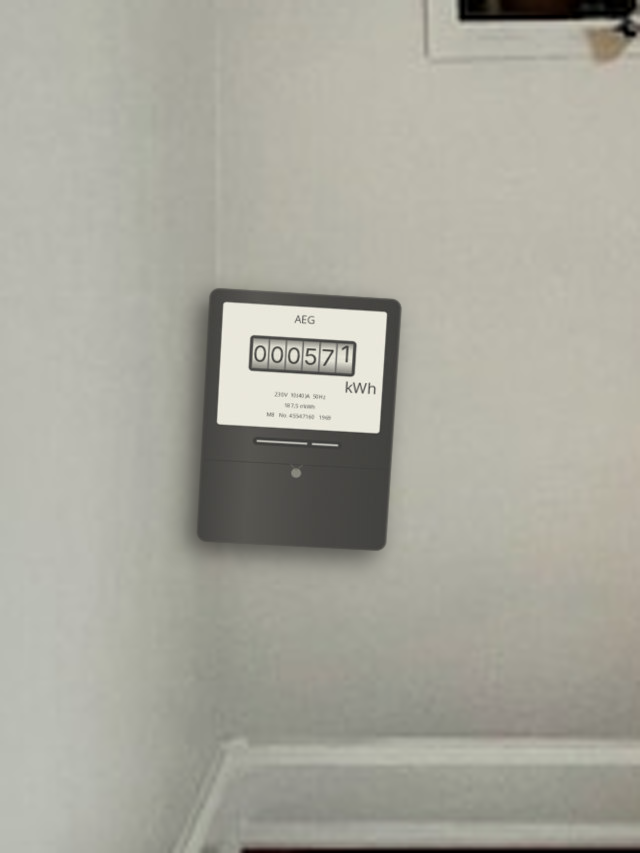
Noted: {"value": 571, "unit": "kWh"}
